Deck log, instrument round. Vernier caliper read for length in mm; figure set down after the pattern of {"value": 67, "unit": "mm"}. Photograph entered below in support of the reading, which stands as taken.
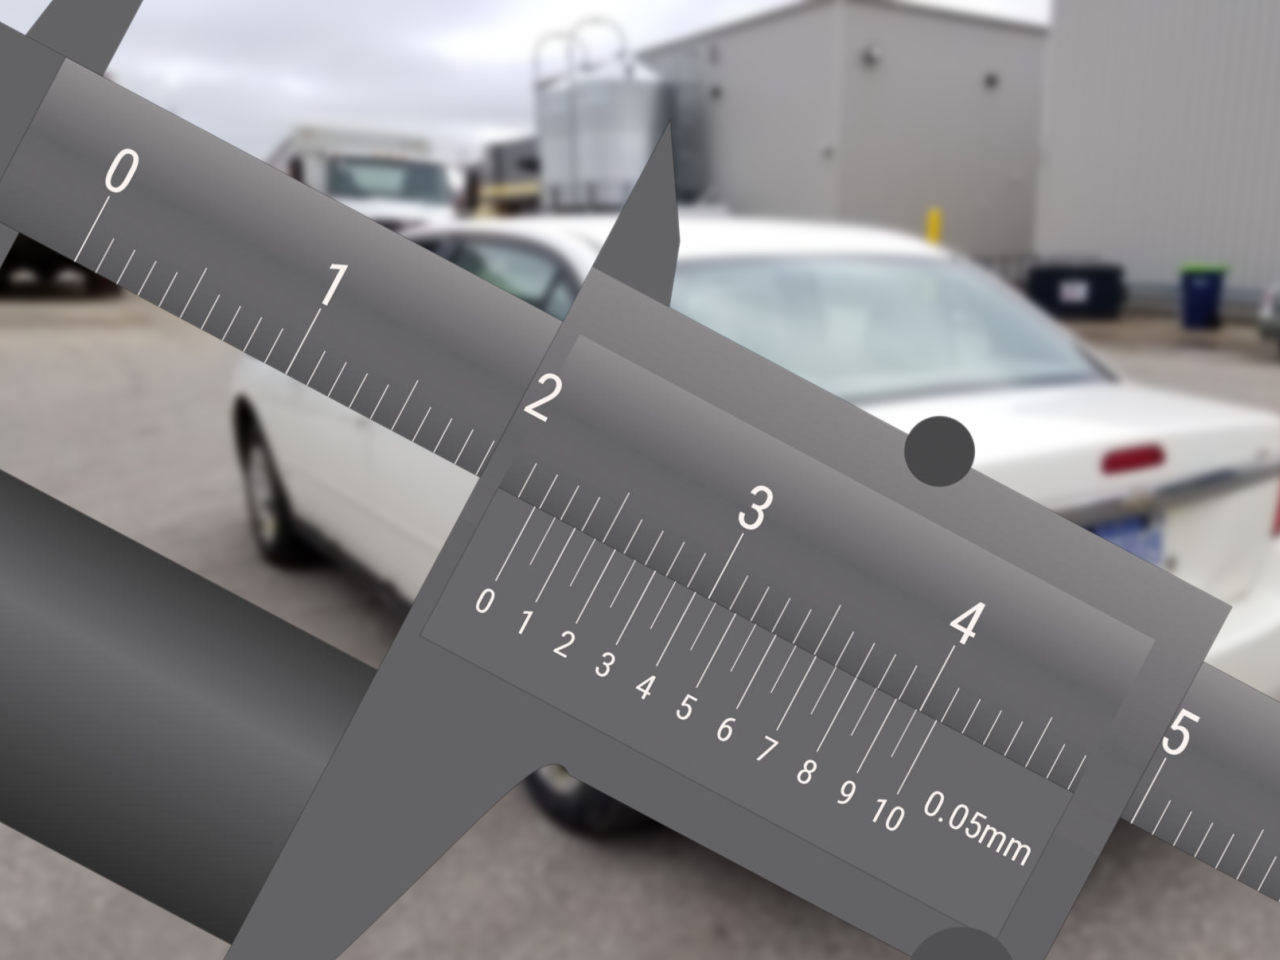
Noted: {"value": 21.8, "unit": "mm"}
